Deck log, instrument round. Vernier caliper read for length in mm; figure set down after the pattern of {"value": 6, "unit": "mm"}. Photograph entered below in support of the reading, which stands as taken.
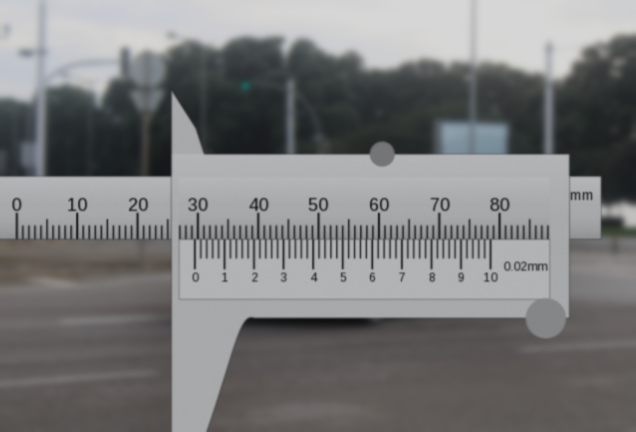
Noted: {"value": 29.5, "unit": "mm"}
